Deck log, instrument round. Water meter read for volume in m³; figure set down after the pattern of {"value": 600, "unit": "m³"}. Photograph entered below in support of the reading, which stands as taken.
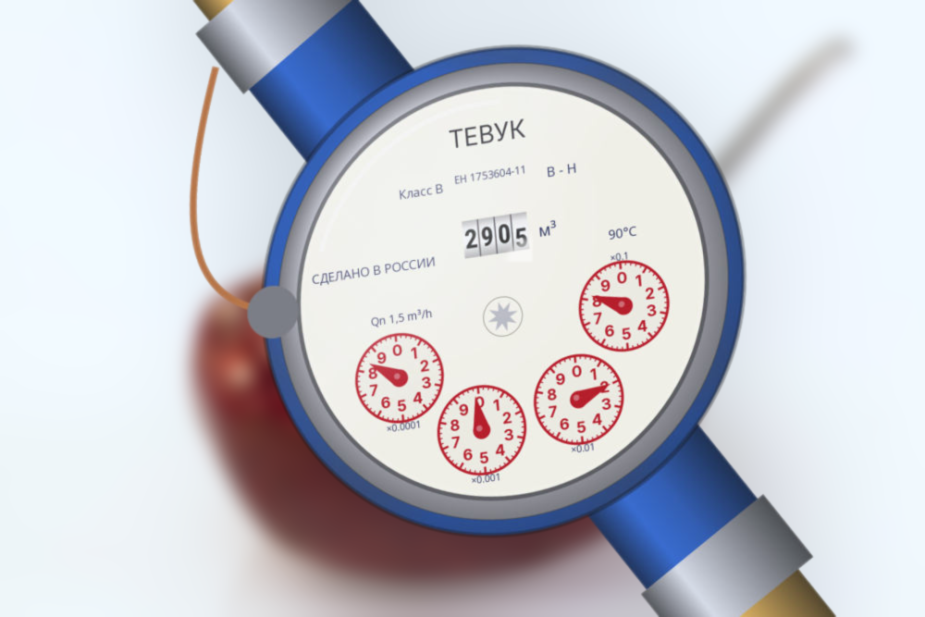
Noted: {"value": 2904.8198, "unit": "m³"}
